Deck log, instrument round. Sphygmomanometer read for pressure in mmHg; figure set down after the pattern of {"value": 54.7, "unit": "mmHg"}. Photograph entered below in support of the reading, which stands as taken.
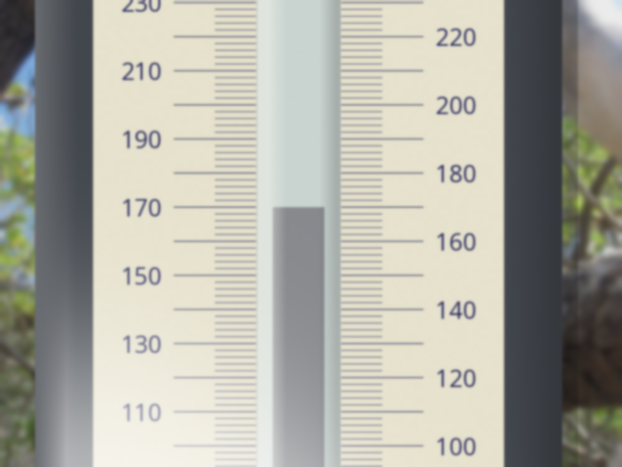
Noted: {"value": 170, "unit": "mmHg"}
